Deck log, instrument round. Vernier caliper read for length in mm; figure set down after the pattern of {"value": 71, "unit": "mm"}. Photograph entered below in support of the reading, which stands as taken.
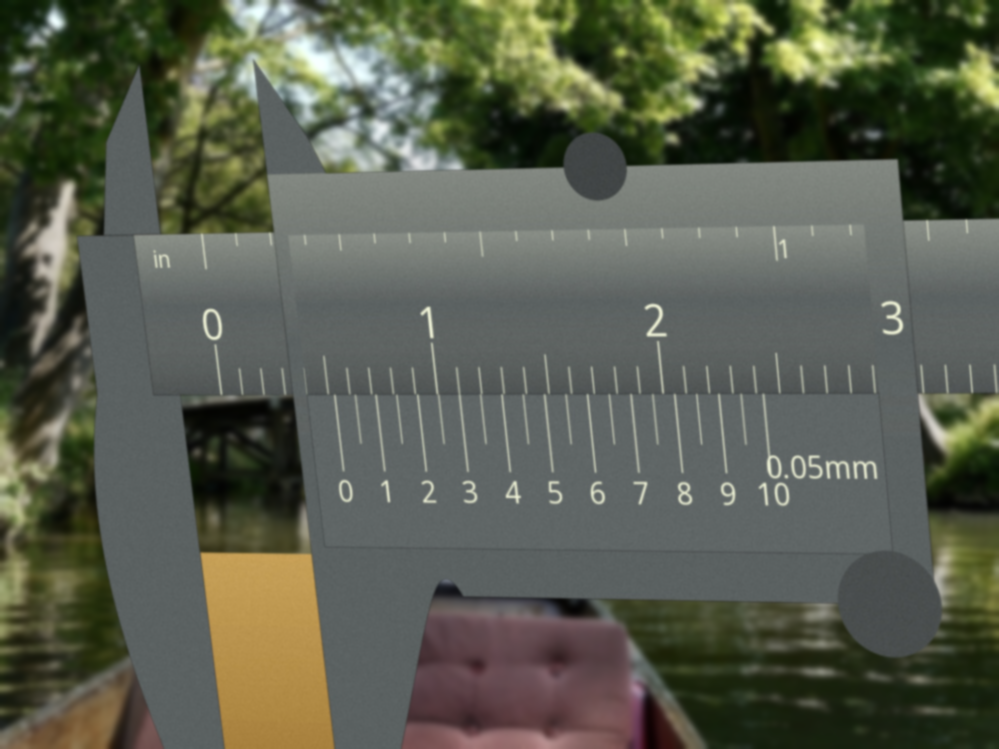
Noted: {"value": 5.3, "unit": "mm"}
